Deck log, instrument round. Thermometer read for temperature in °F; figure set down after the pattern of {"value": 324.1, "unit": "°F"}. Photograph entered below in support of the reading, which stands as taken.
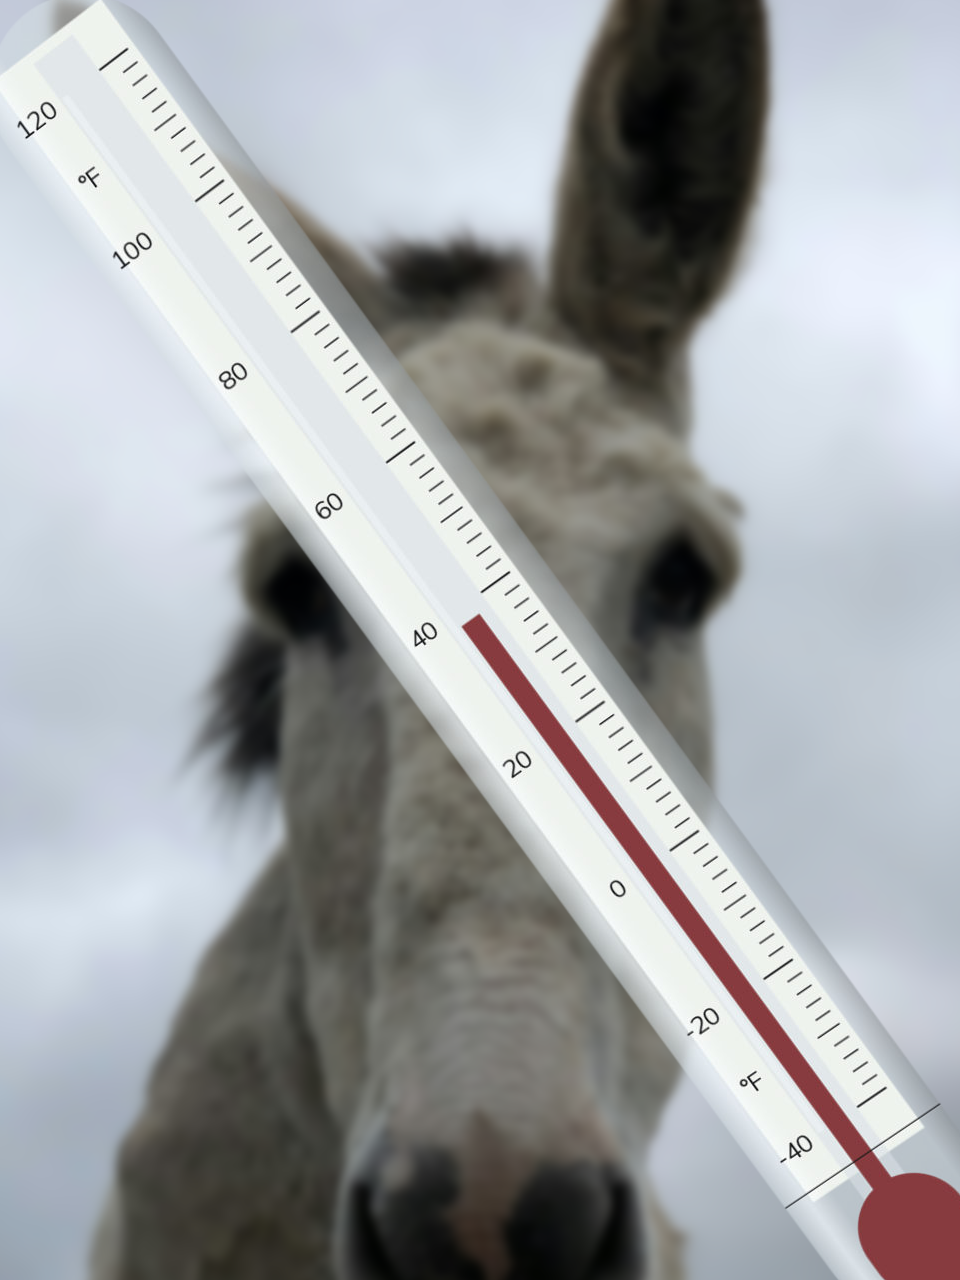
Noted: {"value": 38, "unit": "°F"}
